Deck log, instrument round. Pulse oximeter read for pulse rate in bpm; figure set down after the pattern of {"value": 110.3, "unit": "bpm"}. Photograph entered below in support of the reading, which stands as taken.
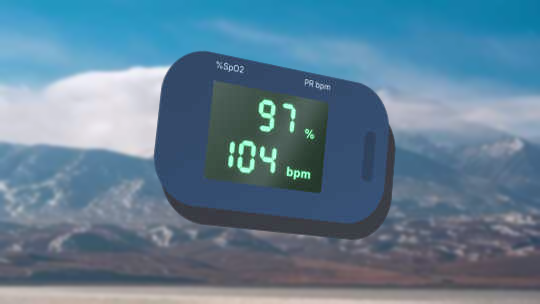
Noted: {"value": 104, "unit": "bpm"}
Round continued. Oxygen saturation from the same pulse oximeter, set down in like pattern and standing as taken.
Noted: {"value": 97, "unit": "%"}
